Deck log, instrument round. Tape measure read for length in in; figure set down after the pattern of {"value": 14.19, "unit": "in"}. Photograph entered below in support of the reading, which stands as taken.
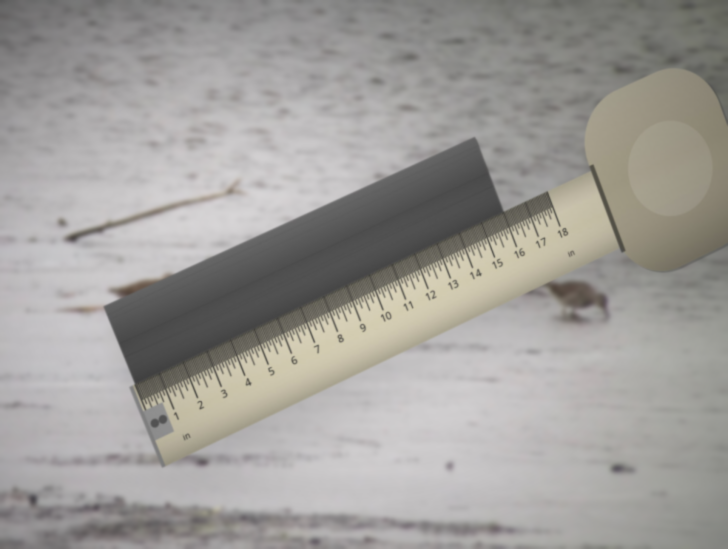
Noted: {"value": 16, "unit": "in"}
